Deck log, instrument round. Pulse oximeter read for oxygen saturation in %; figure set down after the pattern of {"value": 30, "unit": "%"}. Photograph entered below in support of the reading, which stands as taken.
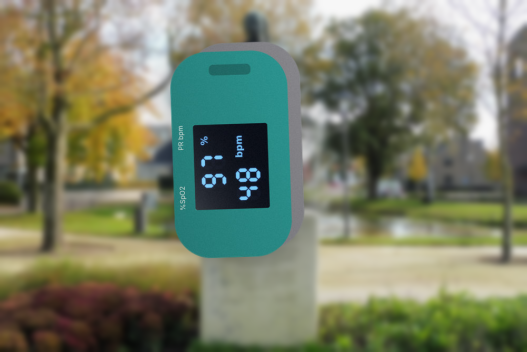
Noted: {"value": 97, "unit": "%"}
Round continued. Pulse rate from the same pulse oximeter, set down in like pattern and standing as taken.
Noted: {"value": 48, "unit": "bpm"}
